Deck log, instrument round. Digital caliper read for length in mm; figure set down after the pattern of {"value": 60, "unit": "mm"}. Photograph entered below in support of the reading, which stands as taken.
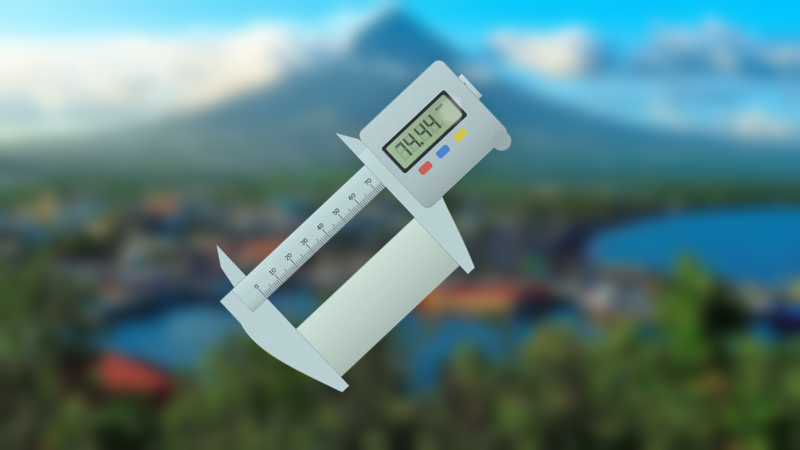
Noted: {"value": 74.44, "unit": "mm"}
